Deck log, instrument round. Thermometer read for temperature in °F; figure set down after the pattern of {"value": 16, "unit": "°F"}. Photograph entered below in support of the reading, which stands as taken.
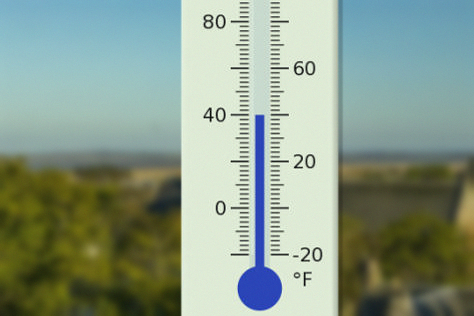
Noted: {"value": 40, "unit": "°F"}
